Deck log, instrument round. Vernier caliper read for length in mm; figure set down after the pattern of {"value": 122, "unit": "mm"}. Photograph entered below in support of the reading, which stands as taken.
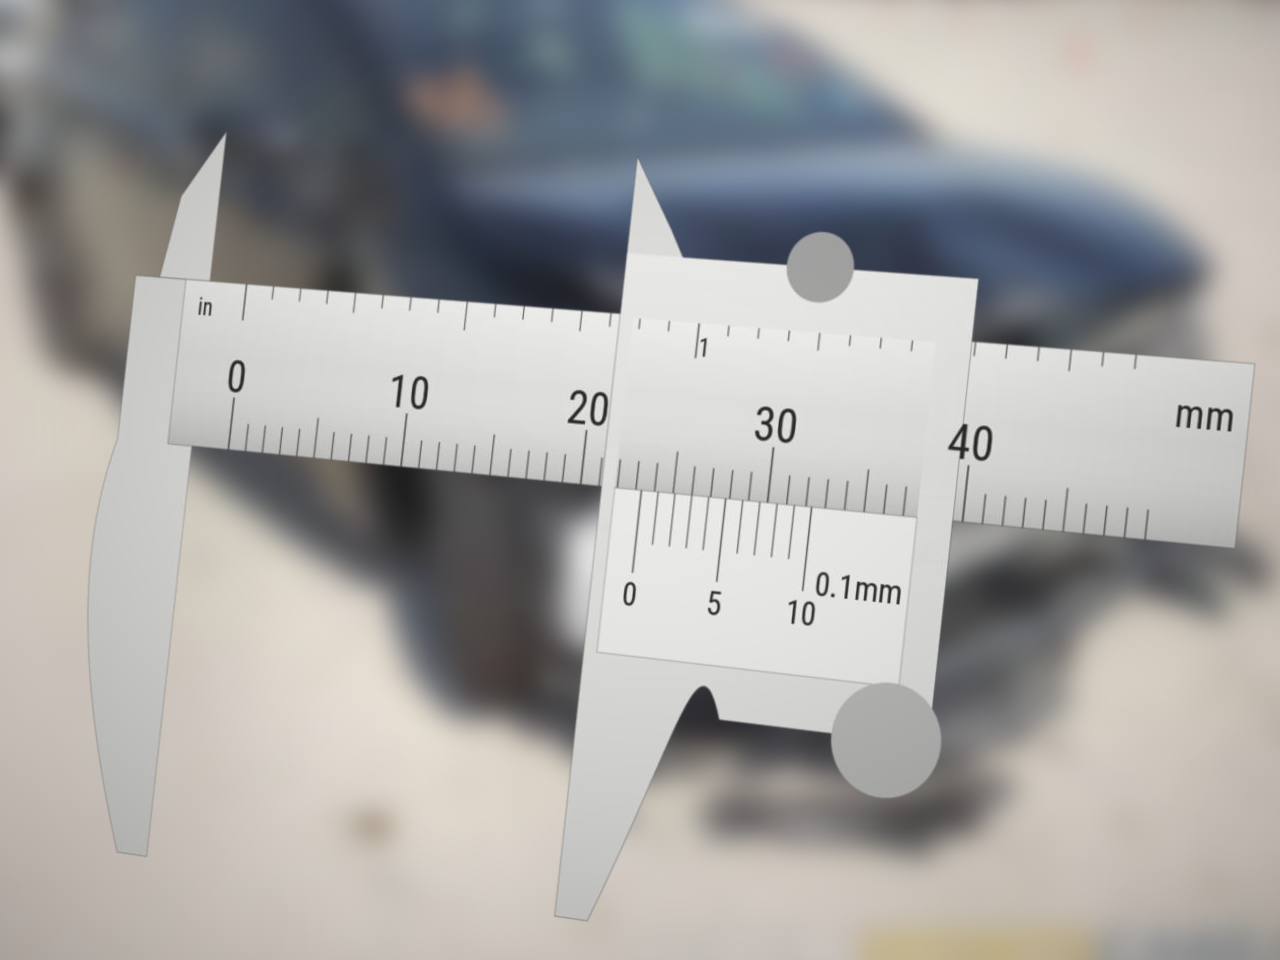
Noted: {"value": 23.3, "unit": "mm"}
